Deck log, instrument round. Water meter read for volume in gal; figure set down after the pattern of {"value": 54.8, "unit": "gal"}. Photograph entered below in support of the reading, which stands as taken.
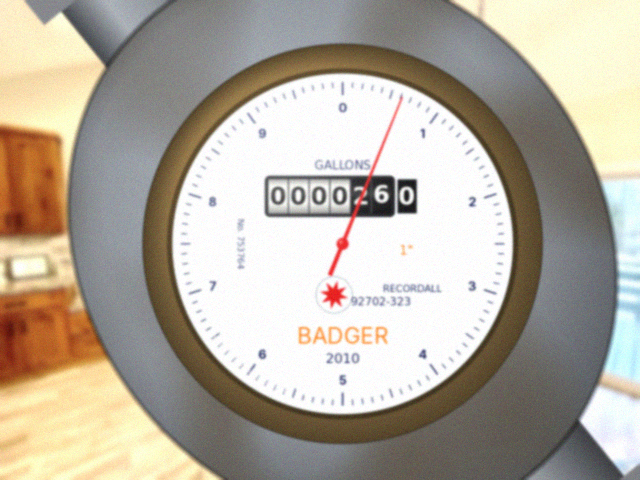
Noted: {"value": 260.6, "unit": "gal"}
